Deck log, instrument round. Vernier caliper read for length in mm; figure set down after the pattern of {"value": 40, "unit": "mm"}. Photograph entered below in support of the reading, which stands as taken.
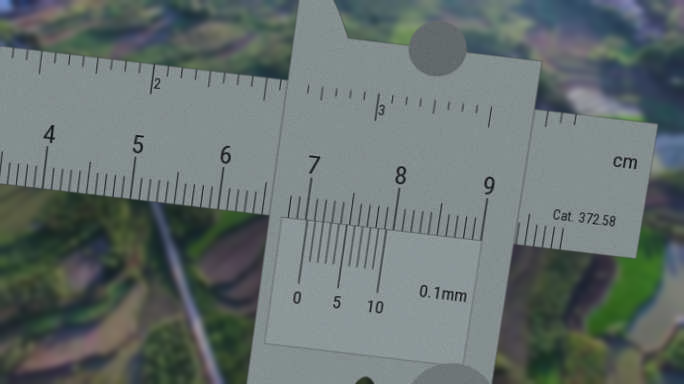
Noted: {"value": 70.2, "unit": "mm"}
